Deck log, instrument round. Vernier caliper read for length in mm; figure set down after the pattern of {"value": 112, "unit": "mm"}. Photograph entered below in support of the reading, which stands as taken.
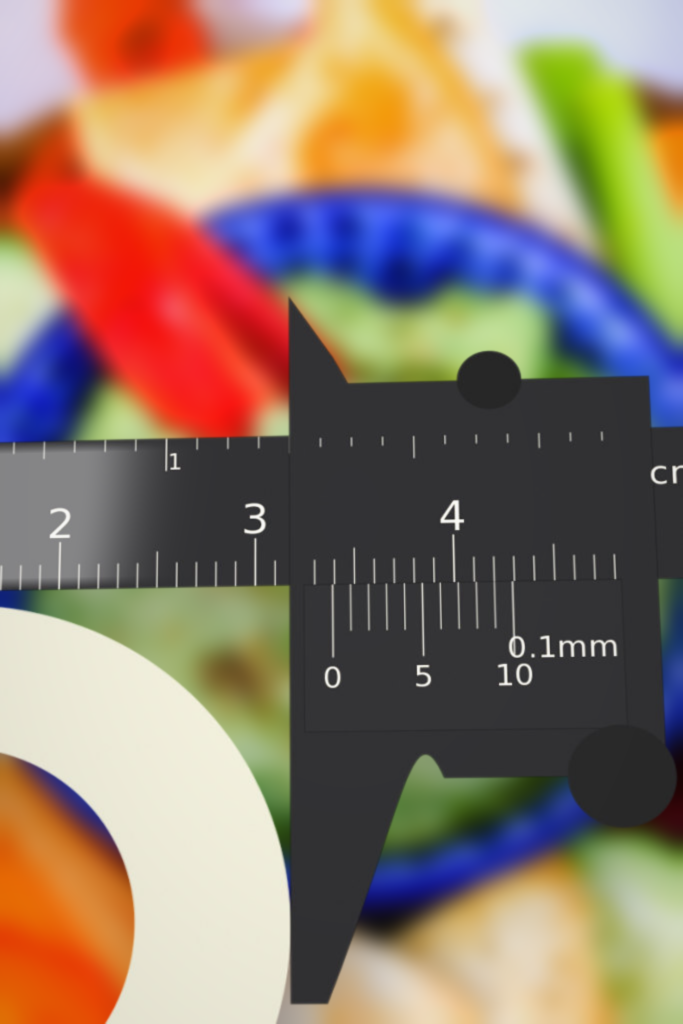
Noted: {"value": 33.9, "unit": "mm"}
